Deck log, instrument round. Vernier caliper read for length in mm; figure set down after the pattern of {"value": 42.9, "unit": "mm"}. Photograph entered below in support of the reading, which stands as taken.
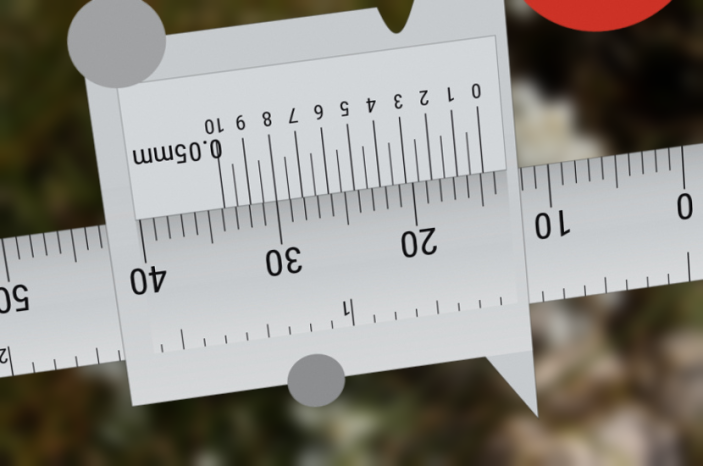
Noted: {"value": 14.8, "unit": "mm"}
